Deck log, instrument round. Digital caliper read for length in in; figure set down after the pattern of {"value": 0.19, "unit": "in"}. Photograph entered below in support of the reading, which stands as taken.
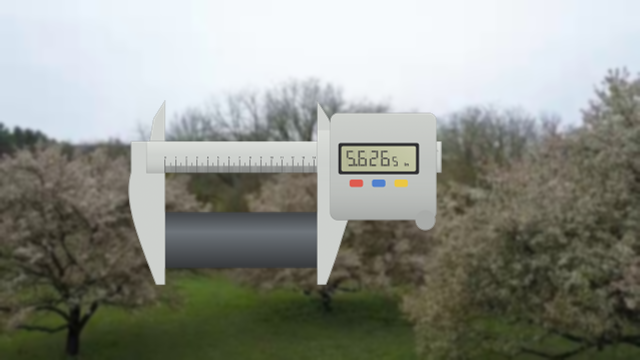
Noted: {"value": 5.6265, "unit": "in"}
